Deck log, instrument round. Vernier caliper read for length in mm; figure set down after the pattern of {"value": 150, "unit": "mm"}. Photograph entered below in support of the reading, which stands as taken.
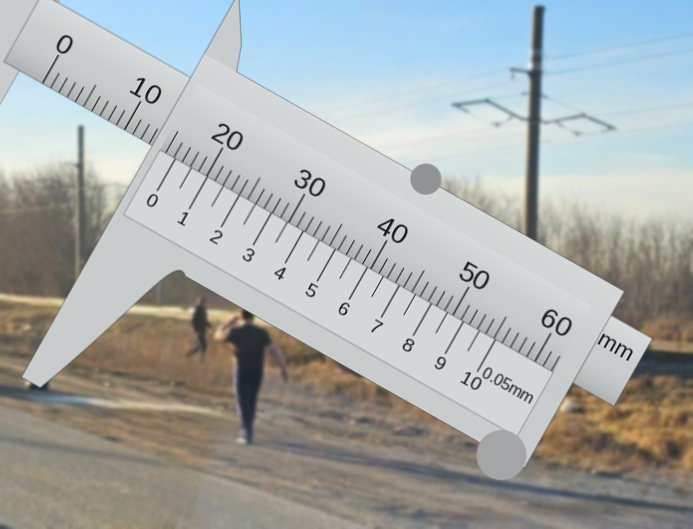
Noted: {"value": 16.2, "unit": "mm"}
